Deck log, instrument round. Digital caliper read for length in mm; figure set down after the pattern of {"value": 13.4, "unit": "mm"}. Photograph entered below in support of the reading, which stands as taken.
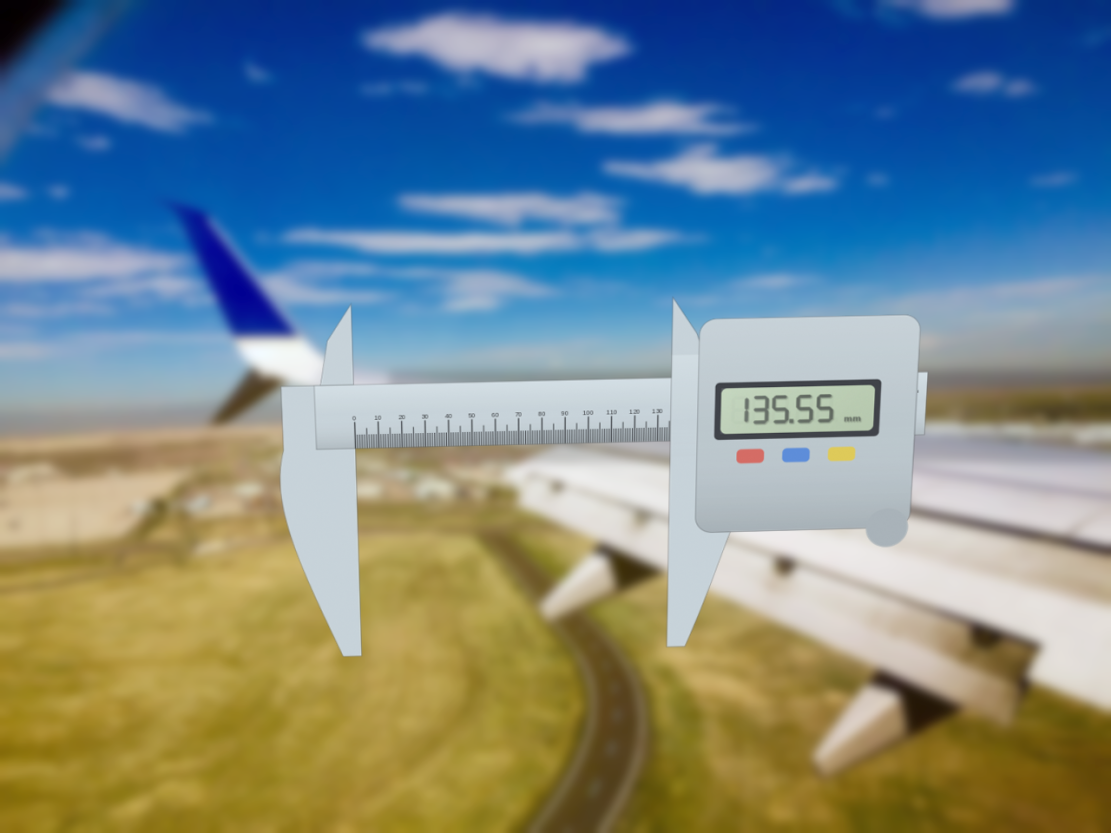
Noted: {"value": 135.55, "unit": "mm"}
